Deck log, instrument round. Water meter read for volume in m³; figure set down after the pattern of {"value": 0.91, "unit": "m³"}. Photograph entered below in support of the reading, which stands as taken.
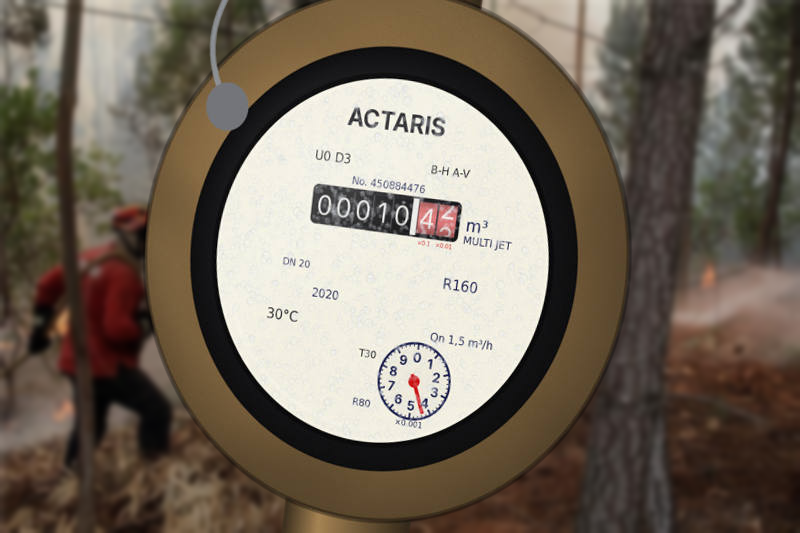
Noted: {"value": 10.424, "unit": "m³"}
